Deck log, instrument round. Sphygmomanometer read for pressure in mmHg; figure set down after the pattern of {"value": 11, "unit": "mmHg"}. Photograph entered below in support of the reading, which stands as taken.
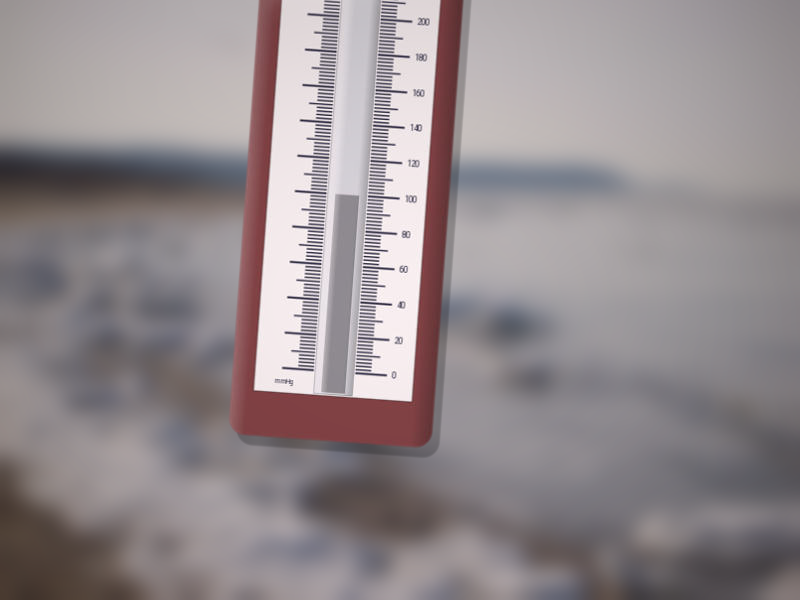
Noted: {"value": 100, "unit": "mmHg"}
